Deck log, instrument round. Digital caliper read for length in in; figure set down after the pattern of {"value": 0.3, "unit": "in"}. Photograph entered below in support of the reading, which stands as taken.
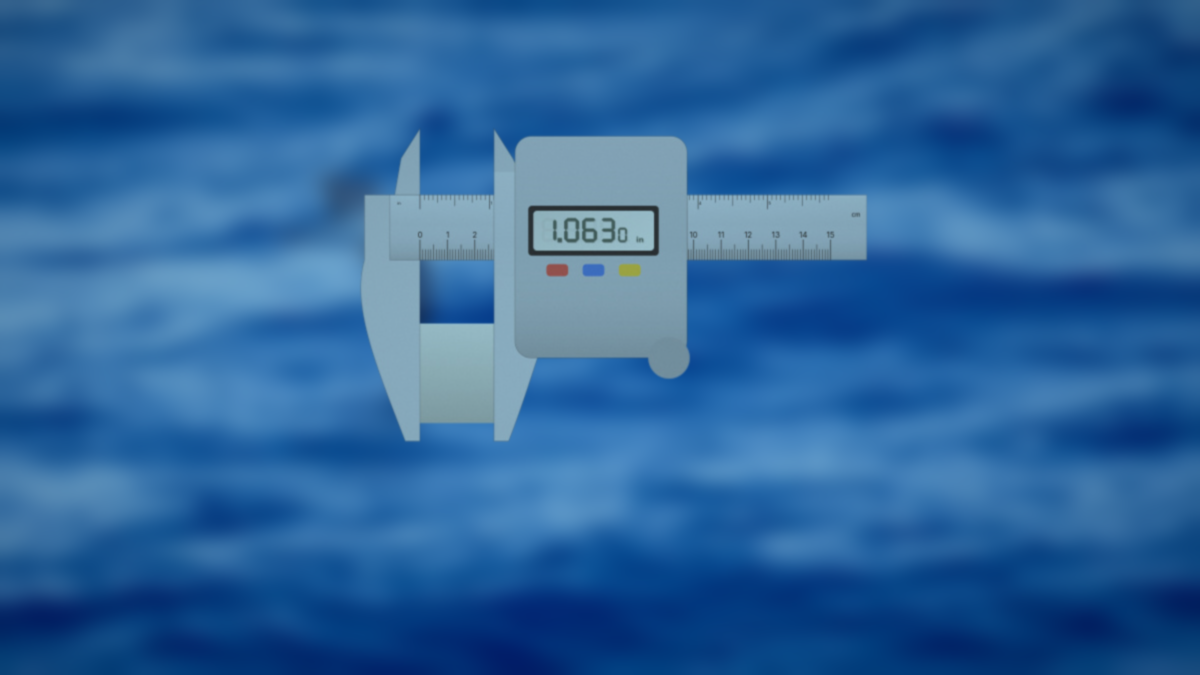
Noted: {"value": 1.0630, "unit": "in"}
